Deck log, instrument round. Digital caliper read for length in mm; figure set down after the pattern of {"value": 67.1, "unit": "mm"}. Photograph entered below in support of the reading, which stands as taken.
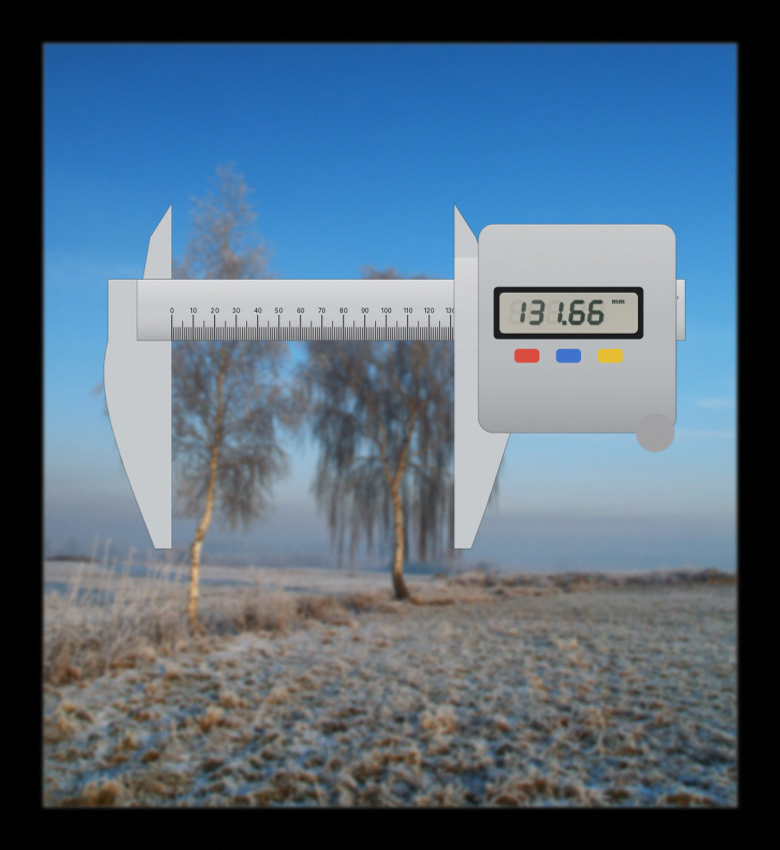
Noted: {"value": 131.66, "unit": "mm"}
